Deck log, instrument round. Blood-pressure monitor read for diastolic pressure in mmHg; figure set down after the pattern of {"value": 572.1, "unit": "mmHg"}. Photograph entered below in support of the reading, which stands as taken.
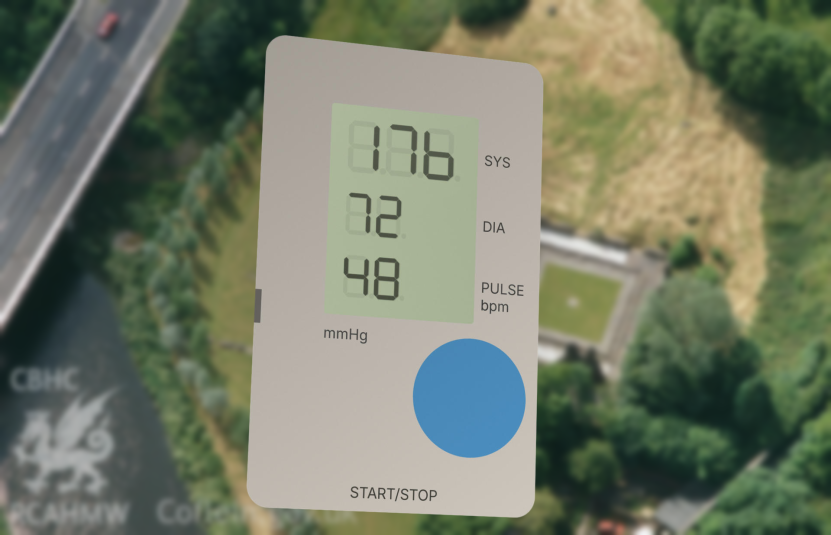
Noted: {"value": 72, "unit": "mmHg"}
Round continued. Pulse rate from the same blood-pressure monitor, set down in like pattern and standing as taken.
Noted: {"value": 48, "unit": "bpm"}
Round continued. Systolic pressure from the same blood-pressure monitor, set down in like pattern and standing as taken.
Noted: {"value": 176, "unit": "mmHg"}
